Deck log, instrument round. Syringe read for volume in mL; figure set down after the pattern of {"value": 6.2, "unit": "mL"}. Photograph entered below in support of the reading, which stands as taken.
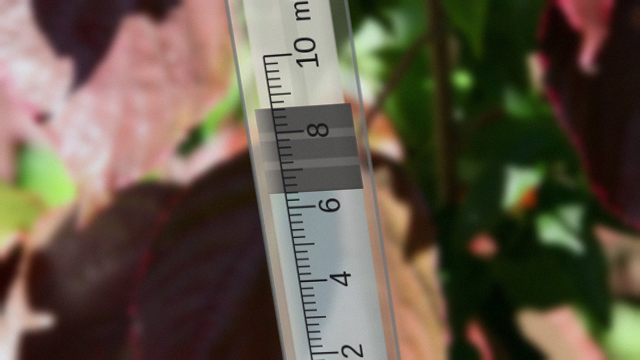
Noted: {"value": 6.4, "unit": "mL"}
